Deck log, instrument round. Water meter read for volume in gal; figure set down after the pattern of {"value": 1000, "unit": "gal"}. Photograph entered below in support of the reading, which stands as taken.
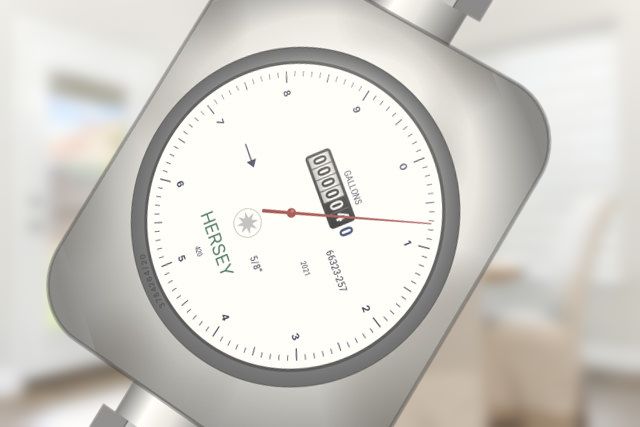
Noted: {"value": 40.7, "unit": "gal"}
